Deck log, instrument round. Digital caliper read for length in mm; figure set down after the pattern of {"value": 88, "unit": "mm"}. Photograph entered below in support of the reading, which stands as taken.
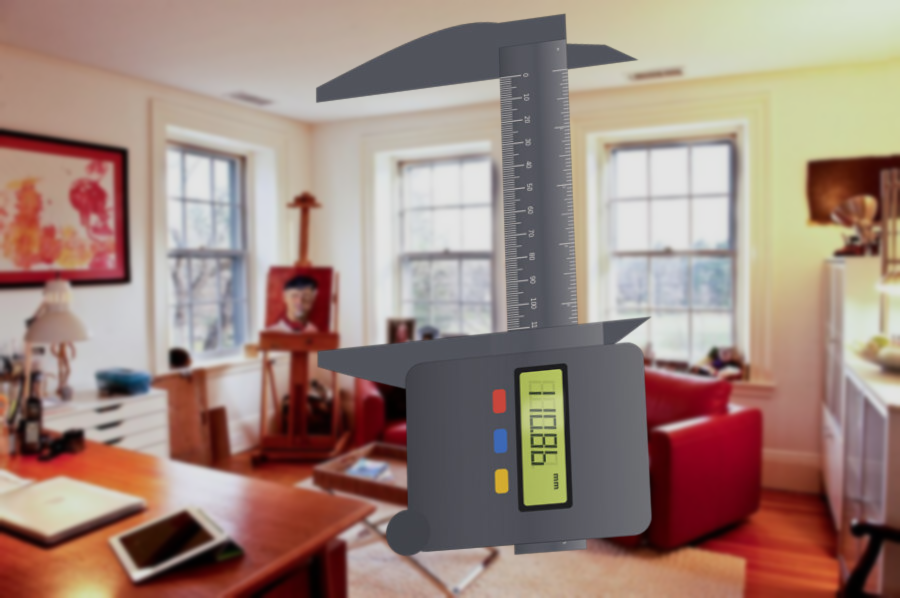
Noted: {"value": 110.86, "unit": "mm"}
